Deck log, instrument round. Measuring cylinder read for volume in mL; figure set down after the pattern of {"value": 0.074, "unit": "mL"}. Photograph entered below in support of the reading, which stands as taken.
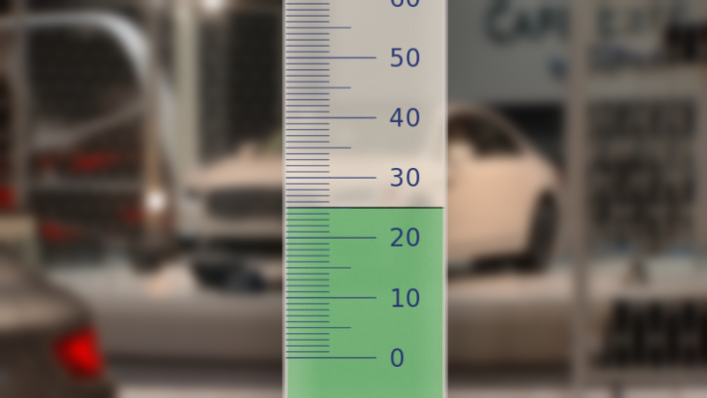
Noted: {"value": 25, "unit": "mL"}
